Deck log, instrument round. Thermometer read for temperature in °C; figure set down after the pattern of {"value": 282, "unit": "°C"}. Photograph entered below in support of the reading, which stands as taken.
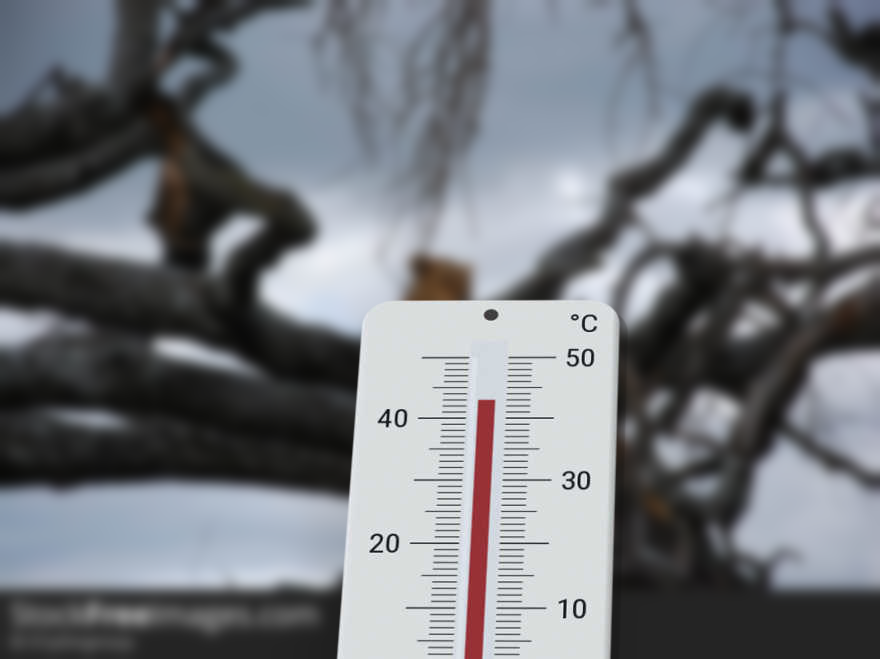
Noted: {"value": 43, "unit": "°C"}
